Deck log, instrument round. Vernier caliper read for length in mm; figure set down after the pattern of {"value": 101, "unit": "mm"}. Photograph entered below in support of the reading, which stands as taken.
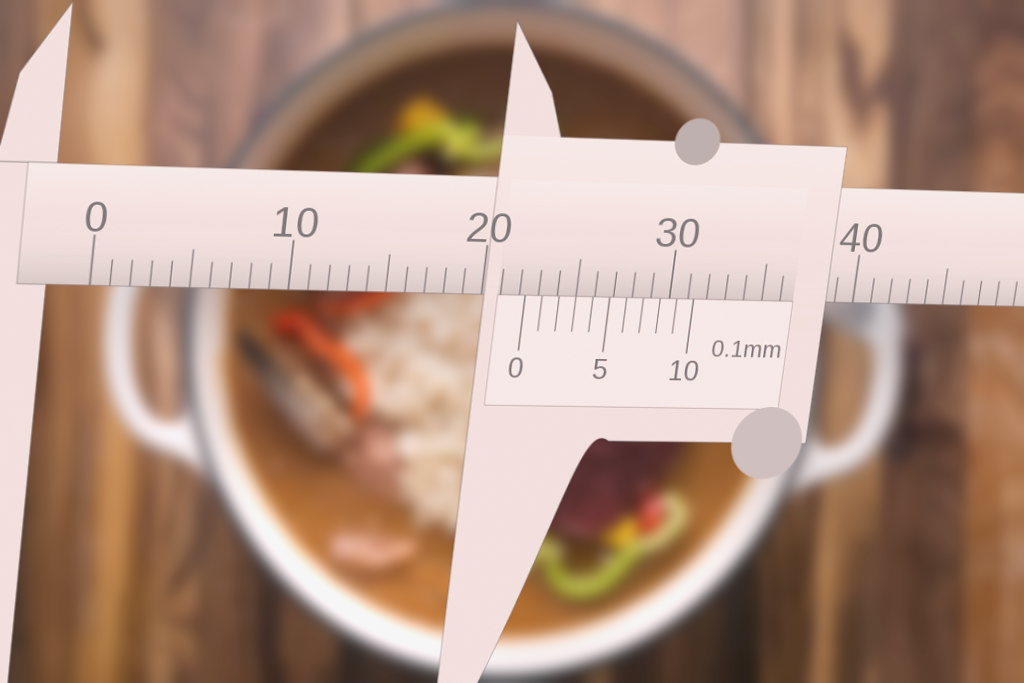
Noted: {"value": 22.3, "unit": "mm"}
